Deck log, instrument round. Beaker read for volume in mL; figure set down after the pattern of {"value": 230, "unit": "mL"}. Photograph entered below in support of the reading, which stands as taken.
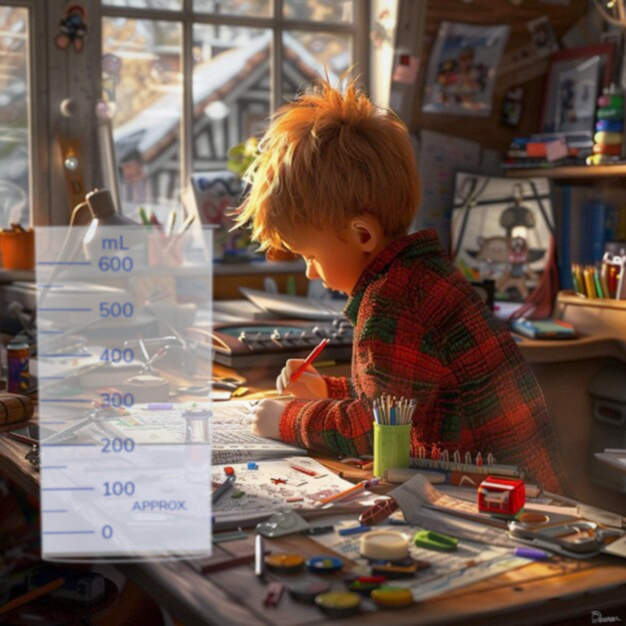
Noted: {"value": 200, "unit": "mL"}
